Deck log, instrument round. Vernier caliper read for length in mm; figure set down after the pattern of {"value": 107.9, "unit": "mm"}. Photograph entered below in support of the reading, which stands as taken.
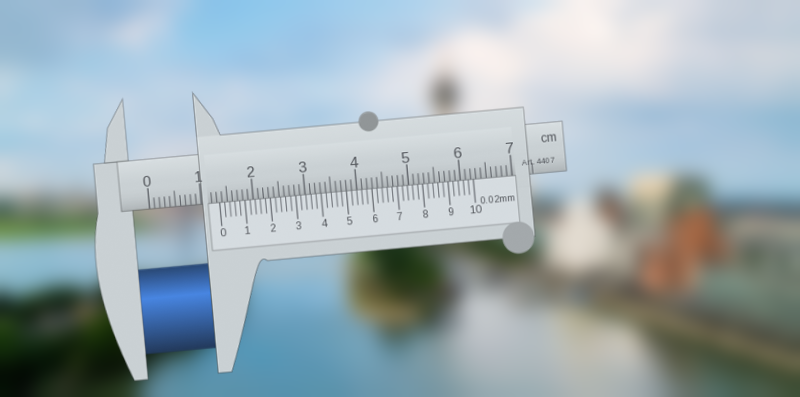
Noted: {"value": 13.5, "unit": "mm"}
